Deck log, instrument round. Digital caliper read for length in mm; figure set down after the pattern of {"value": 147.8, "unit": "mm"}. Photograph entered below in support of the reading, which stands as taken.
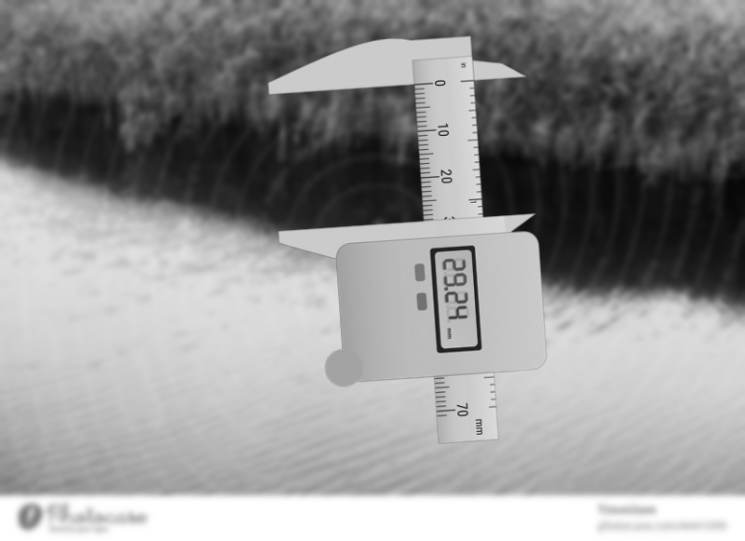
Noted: {"value": 29.24, "unit": "mm"}
